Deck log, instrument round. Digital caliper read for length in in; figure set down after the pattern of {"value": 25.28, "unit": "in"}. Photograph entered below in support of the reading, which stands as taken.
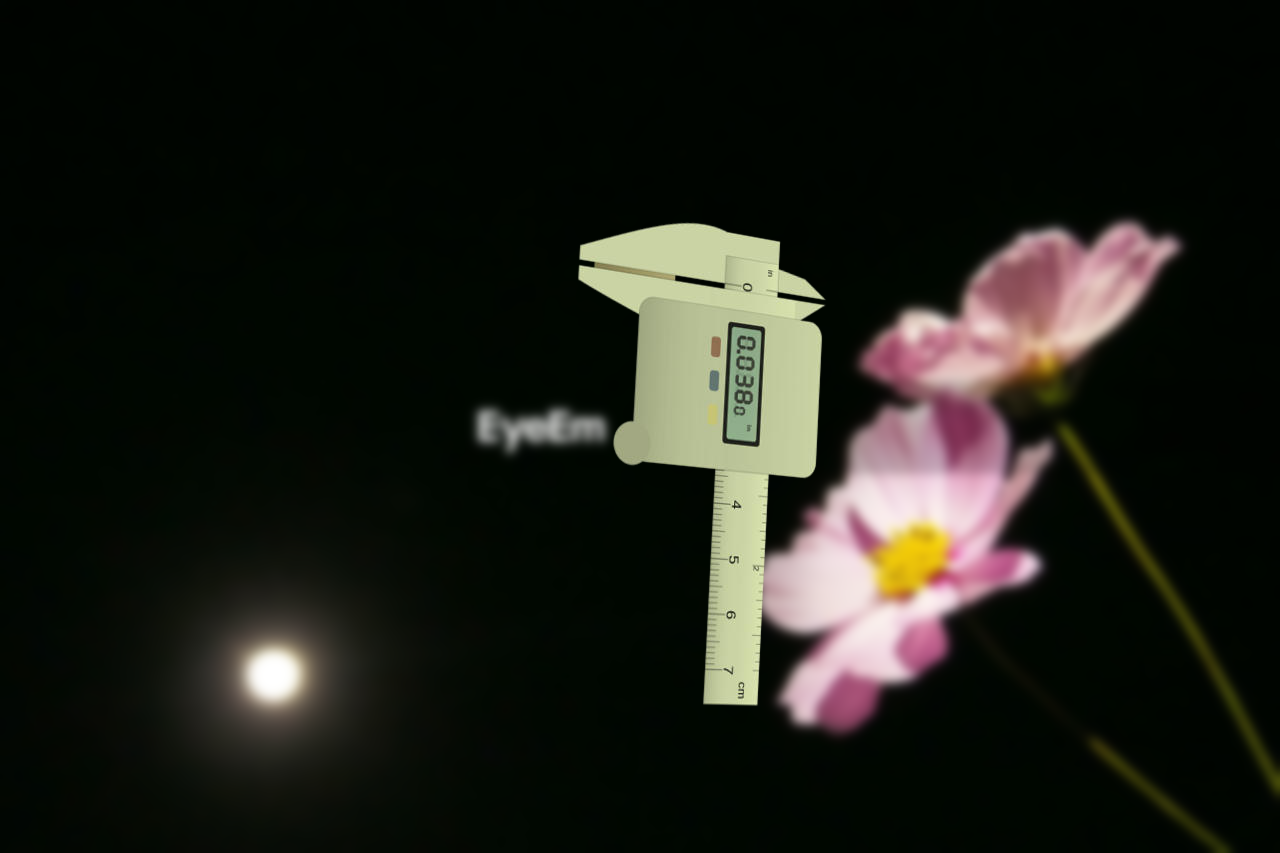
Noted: {"value": 0.0380, "unit": "in"}
